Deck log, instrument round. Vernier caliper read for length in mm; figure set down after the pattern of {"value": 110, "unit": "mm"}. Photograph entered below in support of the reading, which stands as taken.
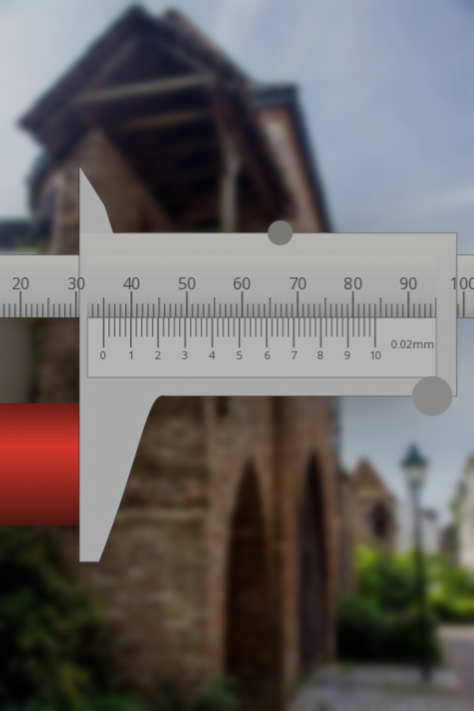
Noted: {"value": 35.0, "unit": "mm"}
